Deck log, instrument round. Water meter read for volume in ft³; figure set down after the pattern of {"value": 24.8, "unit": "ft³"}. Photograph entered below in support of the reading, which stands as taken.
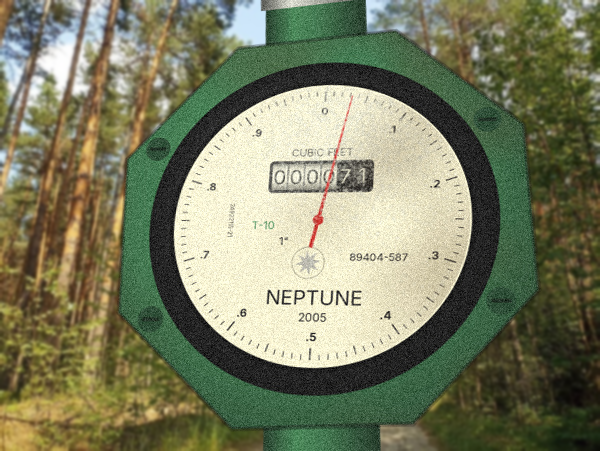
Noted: {"value": 71.03, "unit": "ft³"}
